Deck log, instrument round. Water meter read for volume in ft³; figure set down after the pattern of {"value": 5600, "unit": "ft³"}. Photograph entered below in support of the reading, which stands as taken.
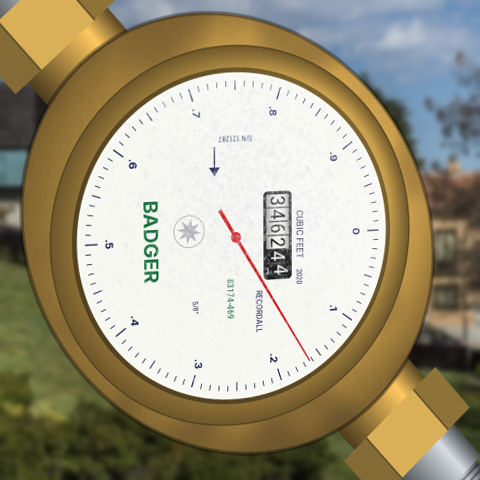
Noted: {"value": 346244.16, "unit": "ft³"}
